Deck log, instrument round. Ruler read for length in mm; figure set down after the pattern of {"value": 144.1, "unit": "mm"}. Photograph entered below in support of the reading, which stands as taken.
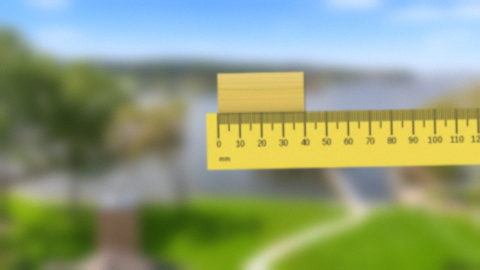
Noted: {"value": 40, "unit": "mm"}
